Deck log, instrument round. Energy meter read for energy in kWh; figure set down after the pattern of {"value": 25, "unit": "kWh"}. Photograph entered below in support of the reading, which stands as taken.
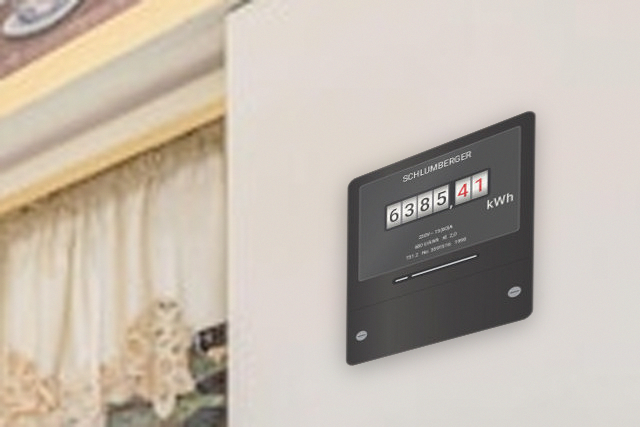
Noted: {"value": 6385.41, "unit": "kWh"}
